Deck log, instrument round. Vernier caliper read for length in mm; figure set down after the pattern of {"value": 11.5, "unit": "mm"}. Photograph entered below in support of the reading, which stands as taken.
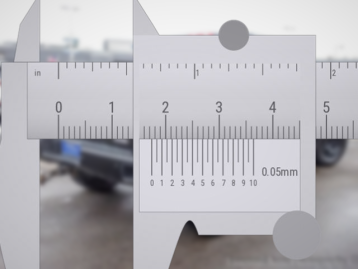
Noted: {"value": 17.4, "unit": "mm"}
